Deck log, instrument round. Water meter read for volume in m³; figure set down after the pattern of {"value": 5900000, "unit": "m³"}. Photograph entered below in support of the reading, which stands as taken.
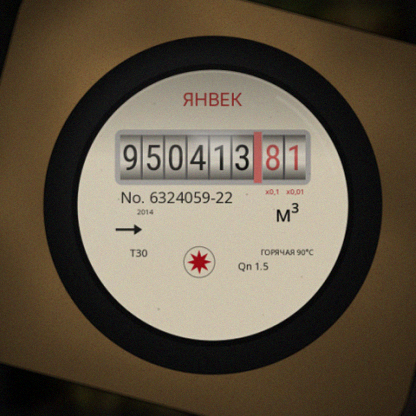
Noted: {"value": 950413.81, "unit": "m³"}
